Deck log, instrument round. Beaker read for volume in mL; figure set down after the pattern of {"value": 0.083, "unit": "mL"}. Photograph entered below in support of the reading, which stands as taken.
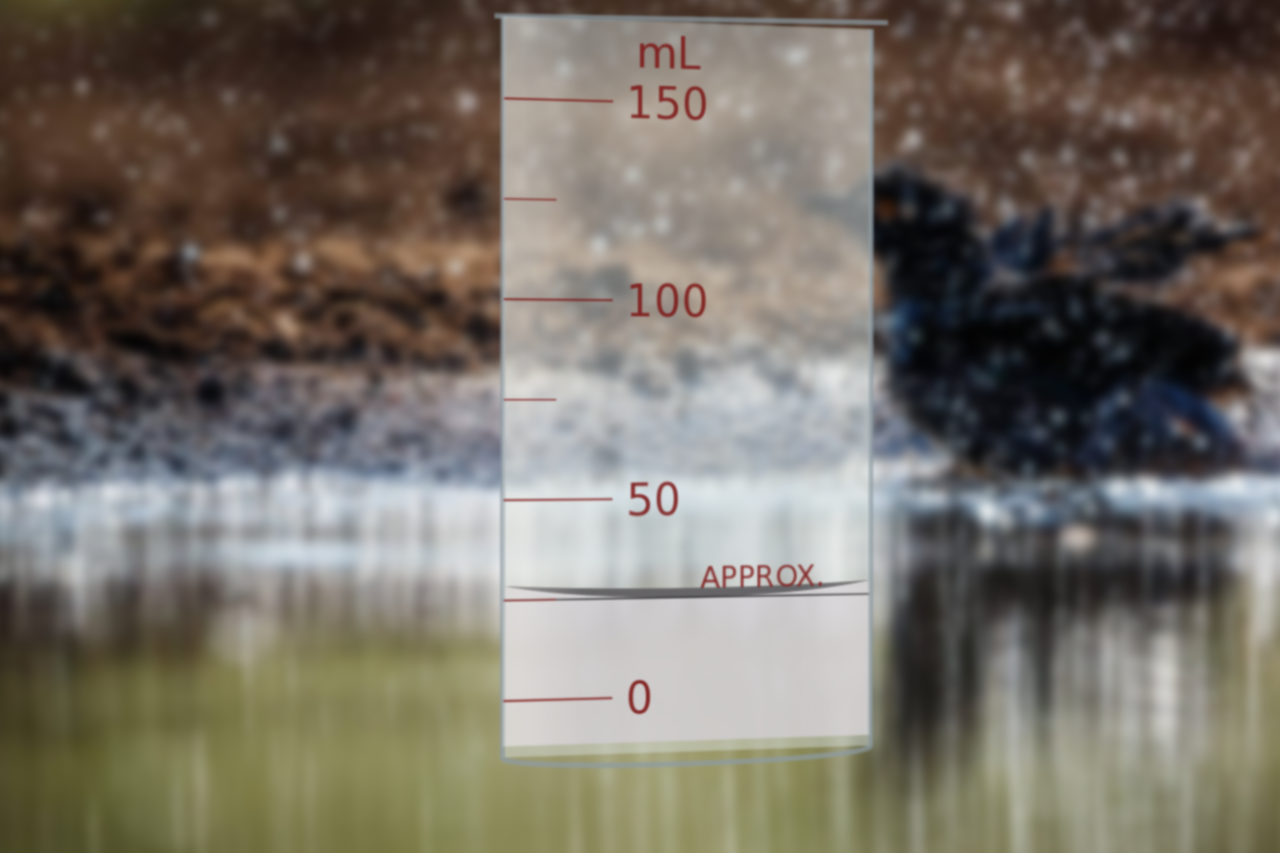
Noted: {"value": 25, "unit": "mL"}
